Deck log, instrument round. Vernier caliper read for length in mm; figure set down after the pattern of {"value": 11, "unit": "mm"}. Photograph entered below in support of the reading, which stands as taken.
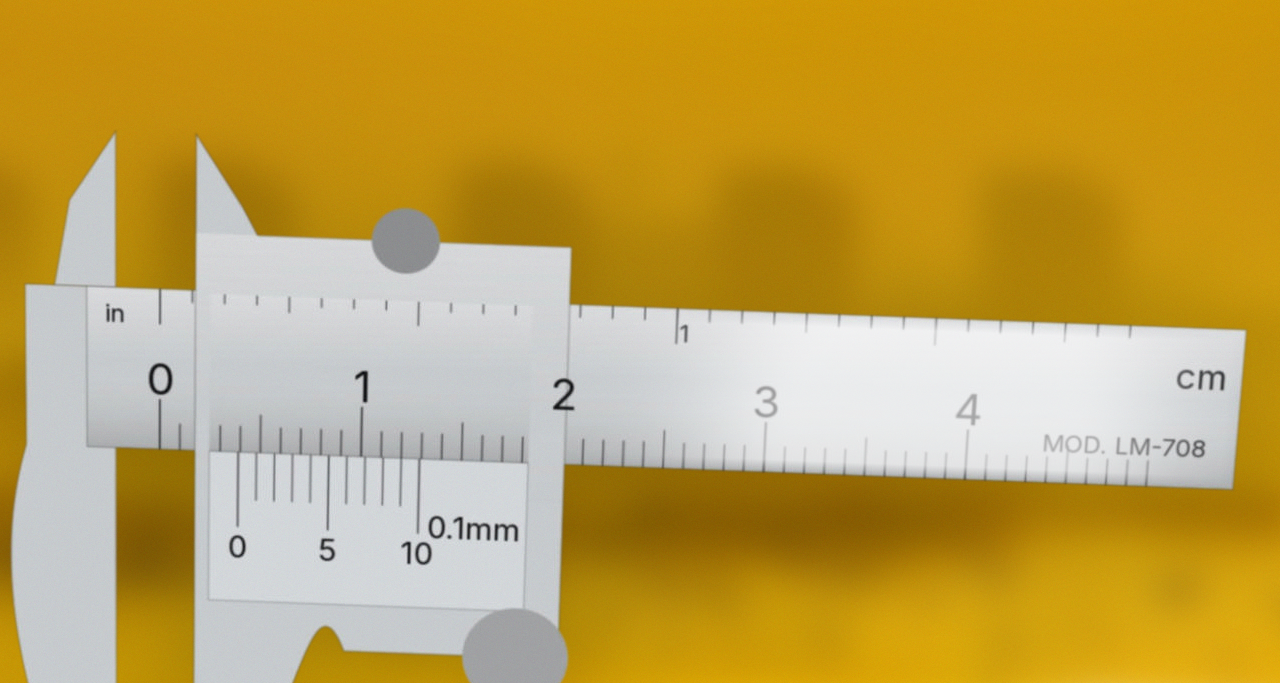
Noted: {"value": 3.9, "unit": "mm"}
